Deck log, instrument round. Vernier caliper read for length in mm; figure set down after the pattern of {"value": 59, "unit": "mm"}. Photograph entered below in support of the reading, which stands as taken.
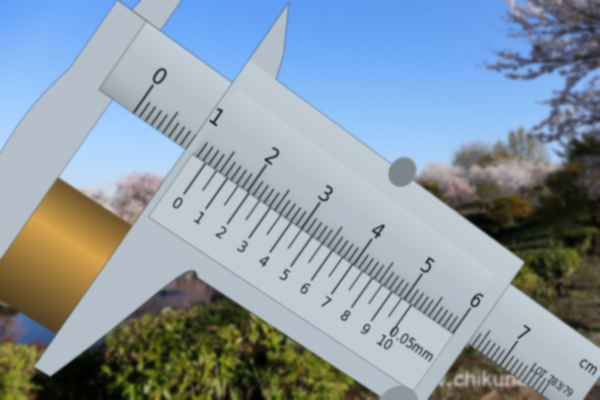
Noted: {"value": 12.5, "unit": "mm"}
